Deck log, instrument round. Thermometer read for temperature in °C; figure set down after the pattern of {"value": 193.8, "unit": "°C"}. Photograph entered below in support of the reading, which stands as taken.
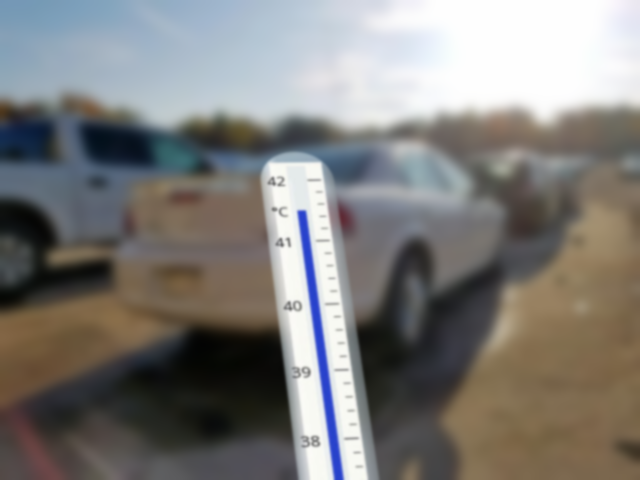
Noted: {"value": 41.5, "unit": "°C"}
